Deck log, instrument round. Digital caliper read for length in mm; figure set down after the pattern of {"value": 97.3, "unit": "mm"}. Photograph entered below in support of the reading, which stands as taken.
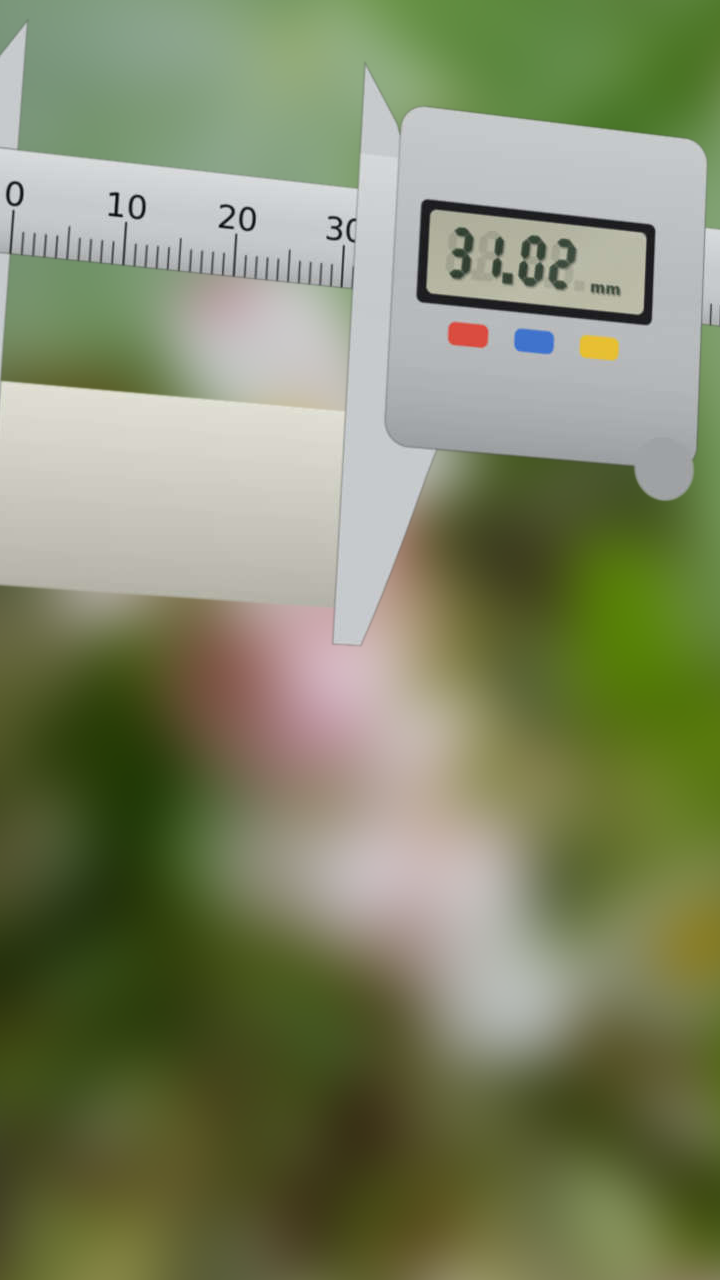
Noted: {"value": 31.02, "unit": "mm"}
